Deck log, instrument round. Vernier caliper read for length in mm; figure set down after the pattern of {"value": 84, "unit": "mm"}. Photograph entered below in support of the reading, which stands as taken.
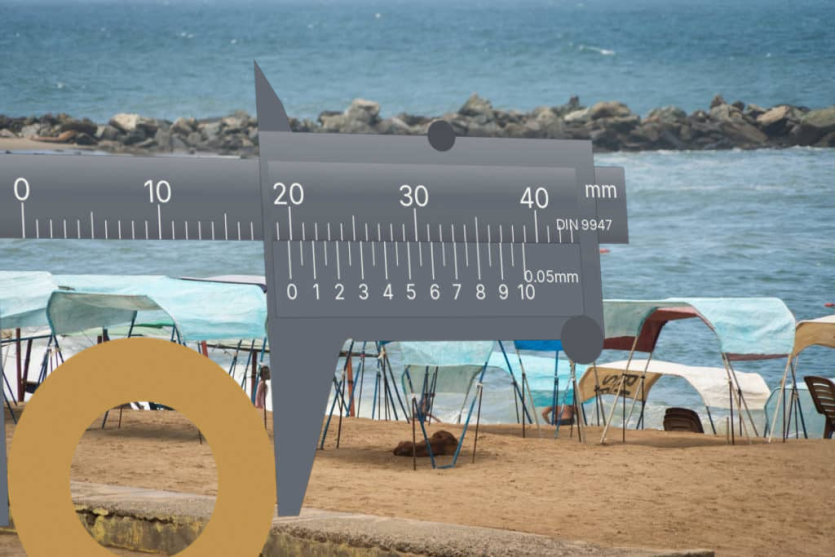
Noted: {"value": 19.8, "unit": "mm"}
